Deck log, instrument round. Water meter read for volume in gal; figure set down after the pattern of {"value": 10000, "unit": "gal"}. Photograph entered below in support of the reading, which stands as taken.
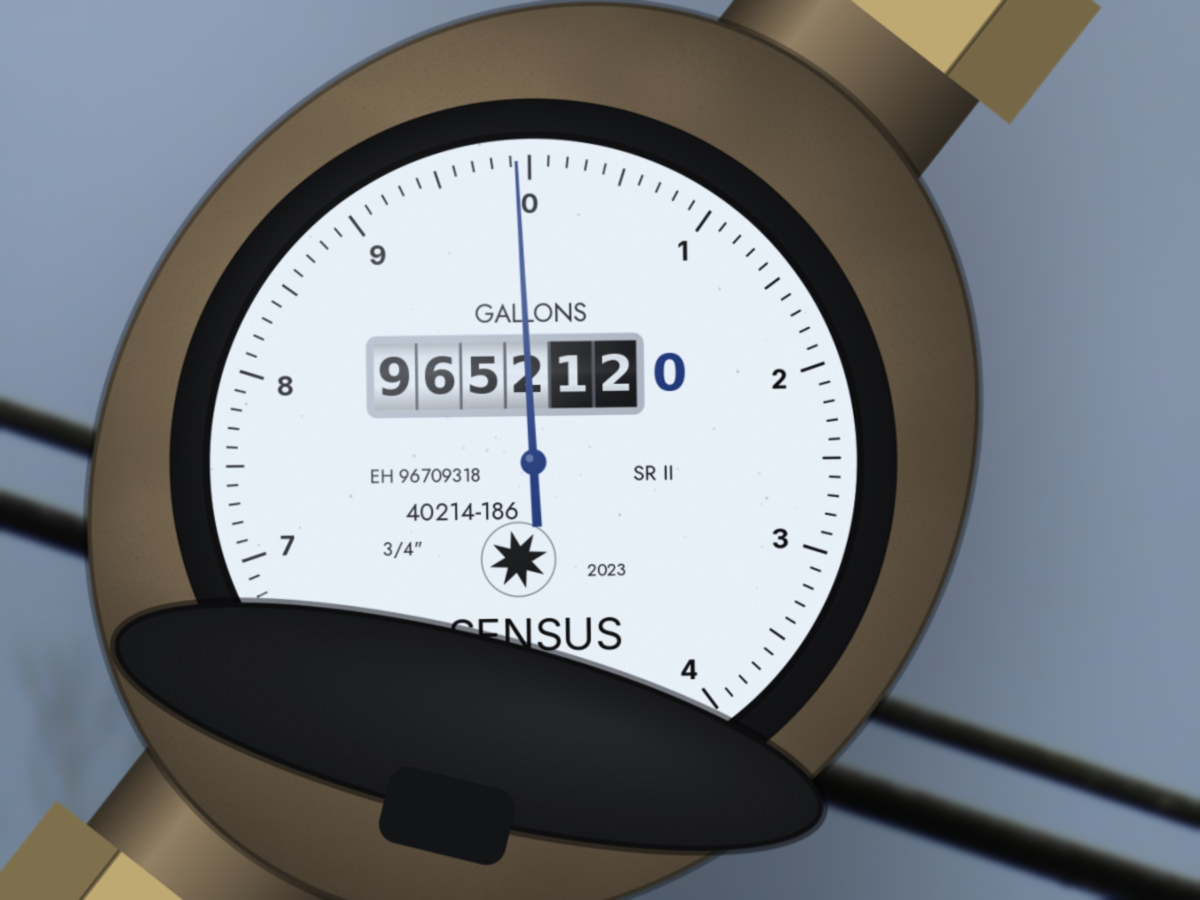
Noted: {"value": 9652119.9, "unit": "gal"}
